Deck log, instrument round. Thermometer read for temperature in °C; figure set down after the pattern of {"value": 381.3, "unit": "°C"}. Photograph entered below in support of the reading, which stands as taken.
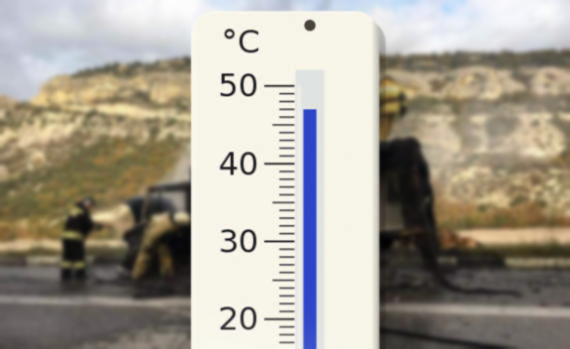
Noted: {"value": 47, "unit": "°C"}
